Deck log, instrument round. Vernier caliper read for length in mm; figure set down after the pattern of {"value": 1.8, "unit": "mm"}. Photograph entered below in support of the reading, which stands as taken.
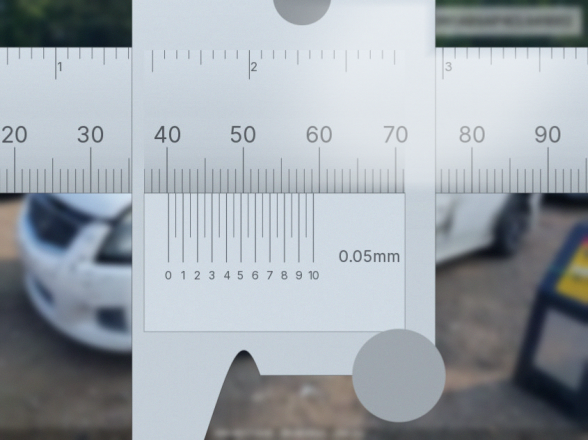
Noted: {"value": 40.2, "unit": "mm"}
